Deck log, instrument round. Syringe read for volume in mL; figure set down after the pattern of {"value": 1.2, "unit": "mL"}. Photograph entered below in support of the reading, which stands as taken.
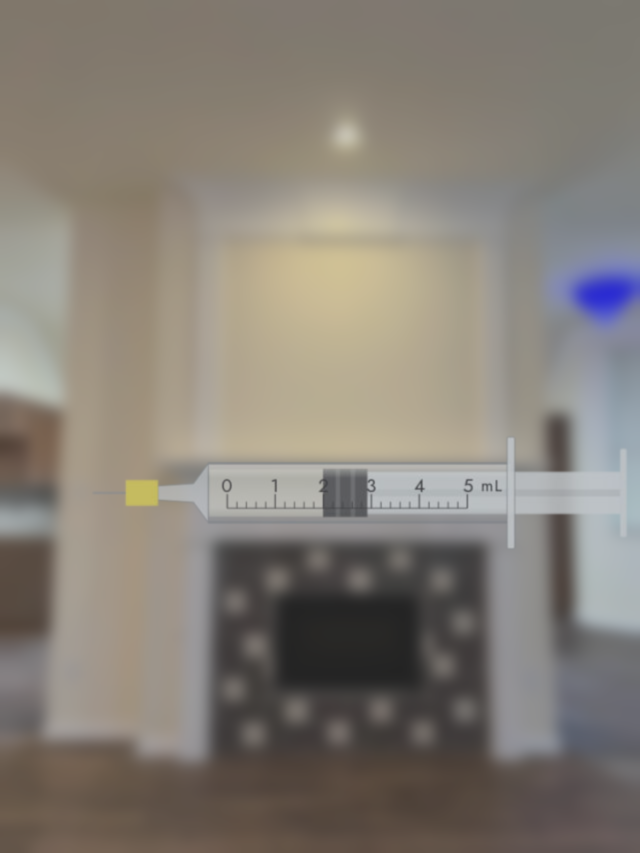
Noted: {"value": 2, "unit": "mL"}
